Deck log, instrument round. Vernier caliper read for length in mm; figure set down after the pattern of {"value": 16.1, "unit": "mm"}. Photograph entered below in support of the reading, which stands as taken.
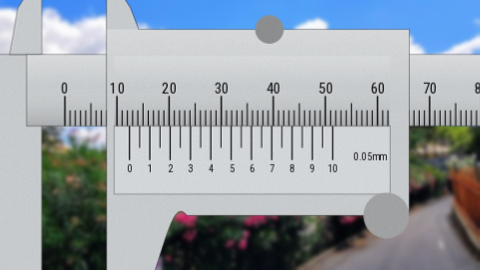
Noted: {"value": 12.4, "unit": "mm"}
